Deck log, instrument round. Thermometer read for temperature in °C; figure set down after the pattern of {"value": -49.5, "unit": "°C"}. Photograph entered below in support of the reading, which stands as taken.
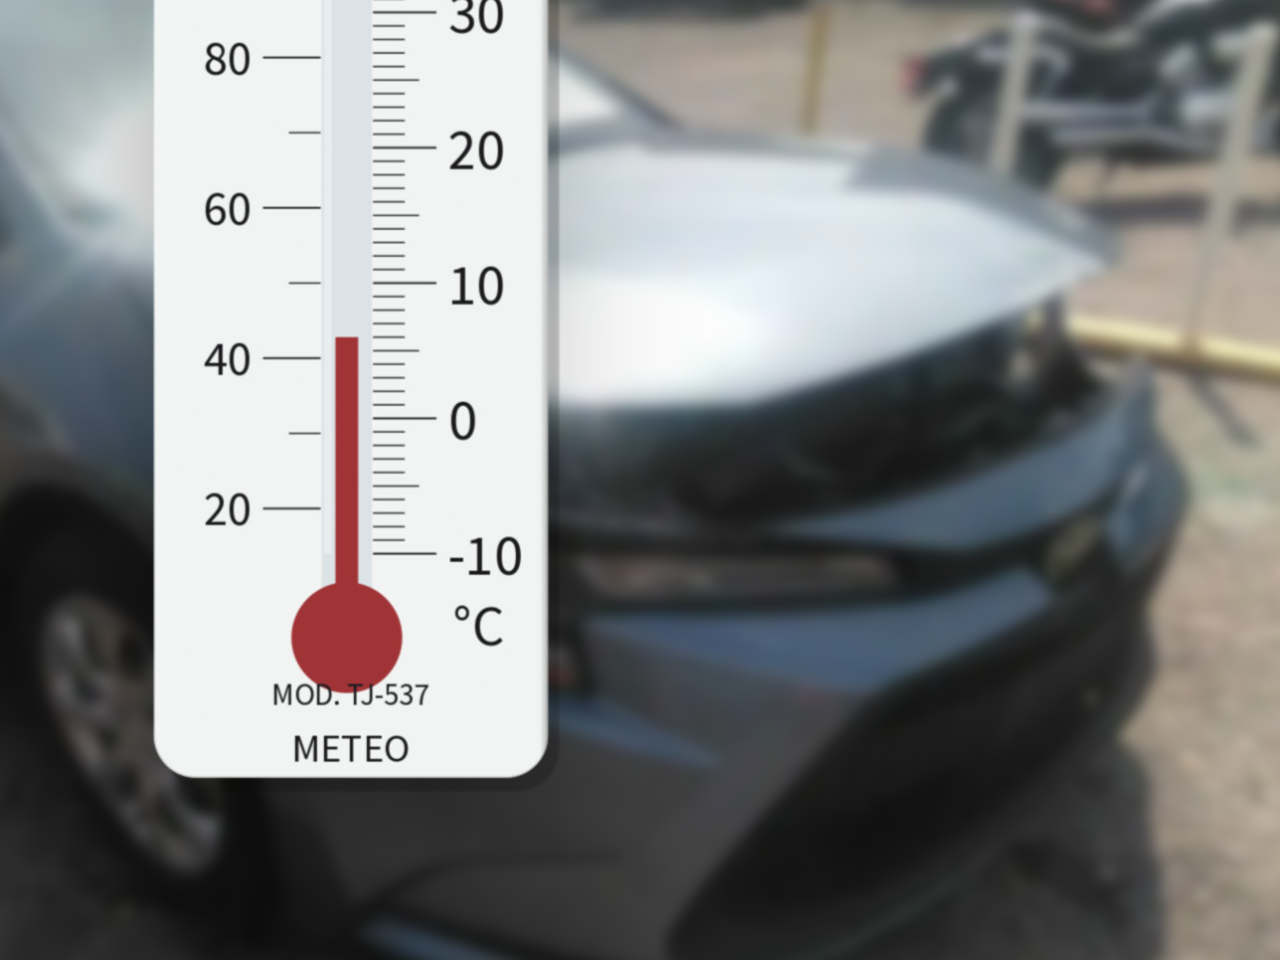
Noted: {"value": 6, "unit": "°C"}
